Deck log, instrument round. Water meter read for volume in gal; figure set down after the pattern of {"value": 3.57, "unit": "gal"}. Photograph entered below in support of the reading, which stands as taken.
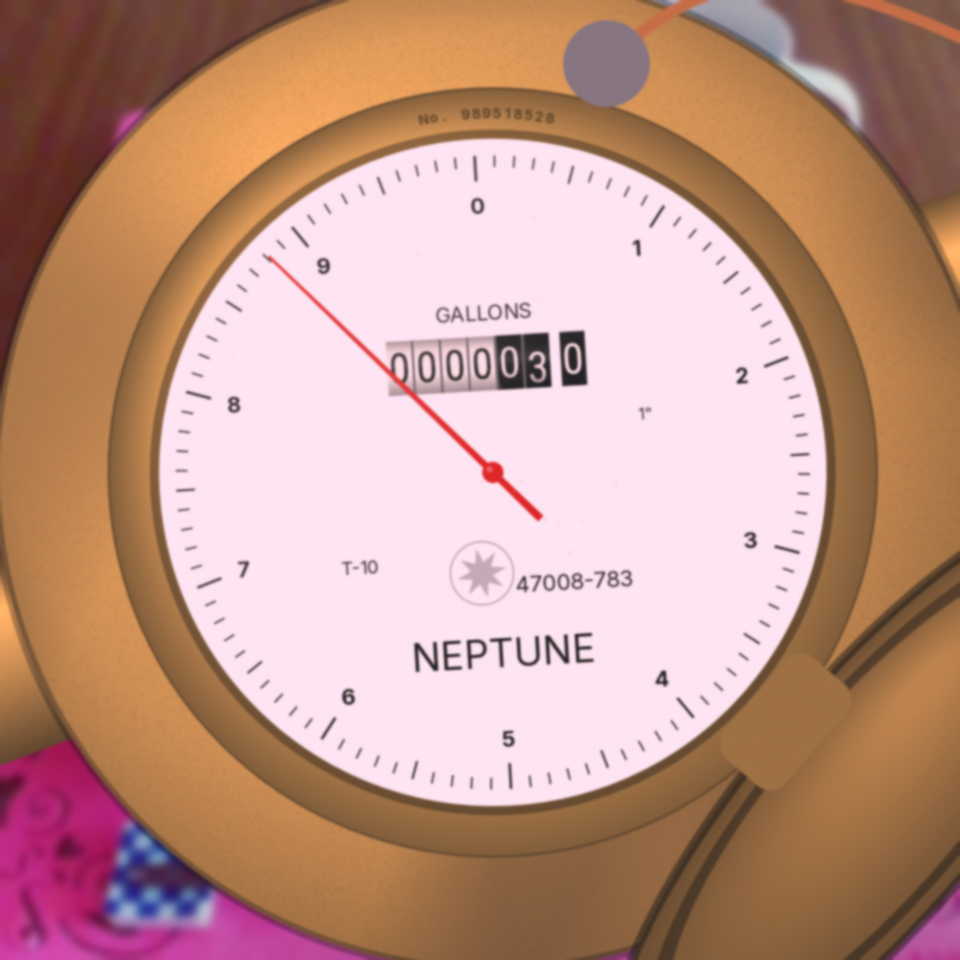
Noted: {"value": 28.8, "unit": "gal"}
